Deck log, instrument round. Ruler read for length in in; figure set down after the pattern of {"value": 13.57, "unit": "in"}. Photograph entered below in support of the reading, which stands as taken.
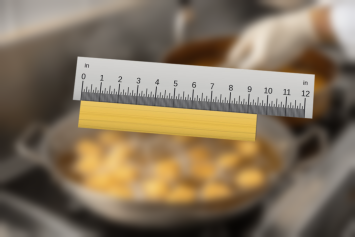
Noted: {"value": 9.5, "unit": "in"}
